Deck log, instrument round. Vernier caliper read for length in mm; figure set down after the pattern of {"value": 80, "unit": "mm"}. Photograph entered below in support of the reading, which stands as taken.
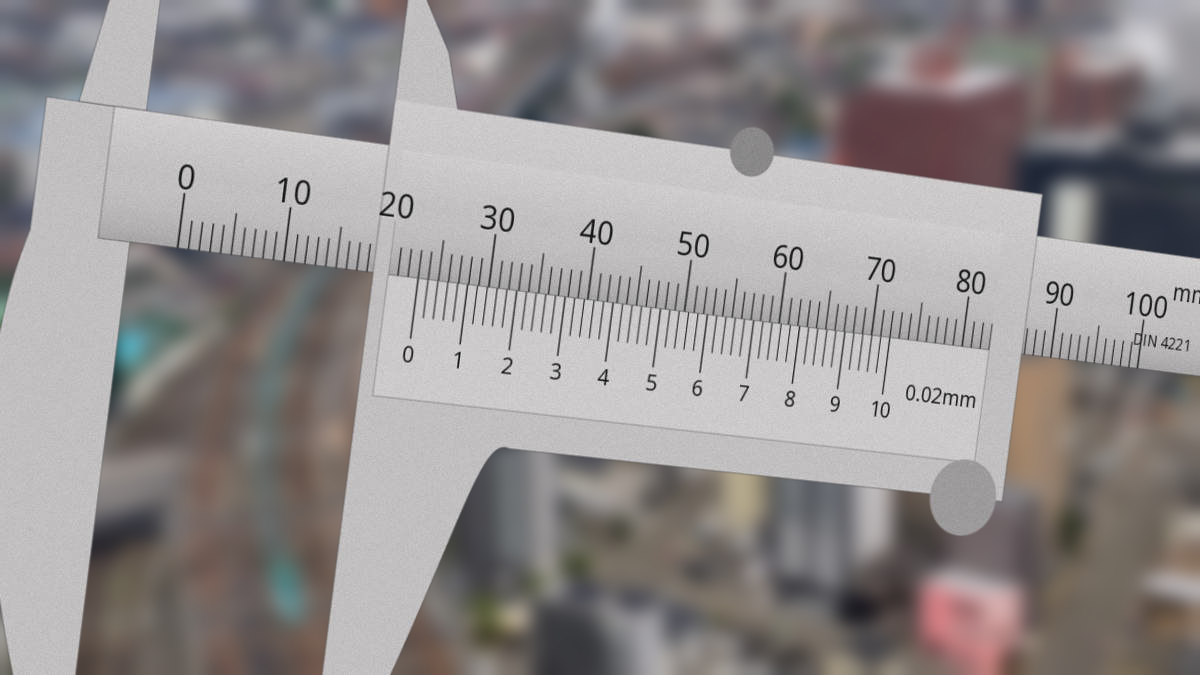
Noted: {"value": 23.0, "unit": "mm"}
